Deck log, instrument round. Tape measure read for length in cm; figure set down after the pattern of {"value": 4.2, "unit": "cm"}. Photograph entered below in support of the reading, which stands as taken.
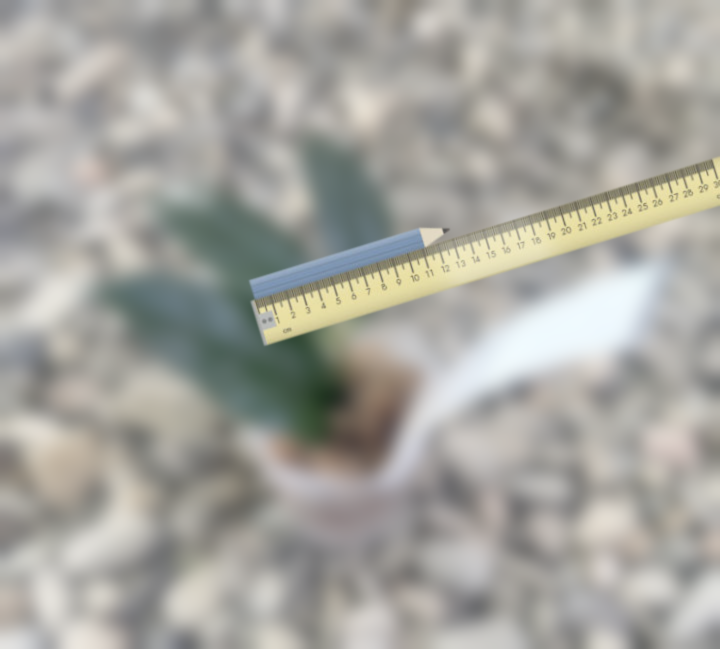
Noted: {"value": 13, "unit": "cm"}
